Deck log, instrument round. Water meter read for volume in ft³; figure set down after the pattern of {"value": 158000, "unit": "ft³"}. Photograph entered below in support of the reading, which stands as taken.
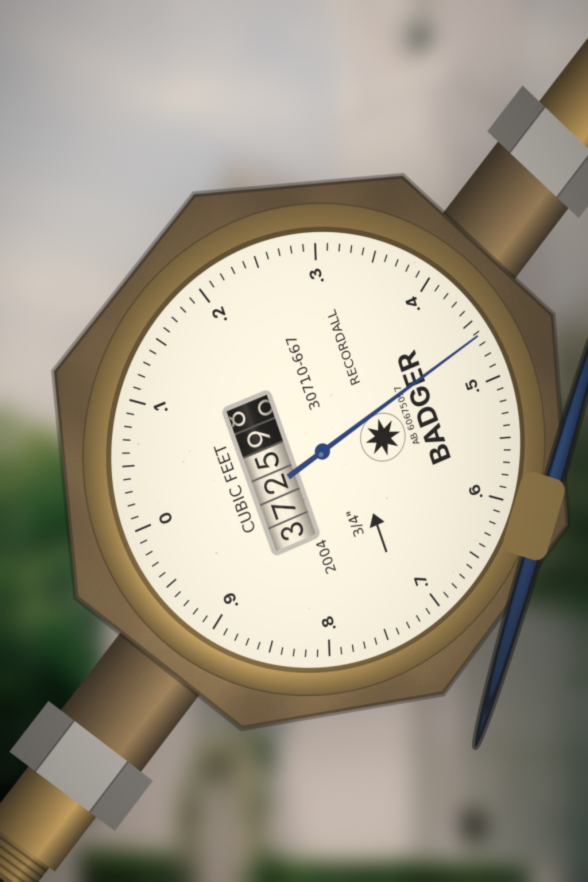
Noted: {"value": 372598.46, "unit": "ft³"}
